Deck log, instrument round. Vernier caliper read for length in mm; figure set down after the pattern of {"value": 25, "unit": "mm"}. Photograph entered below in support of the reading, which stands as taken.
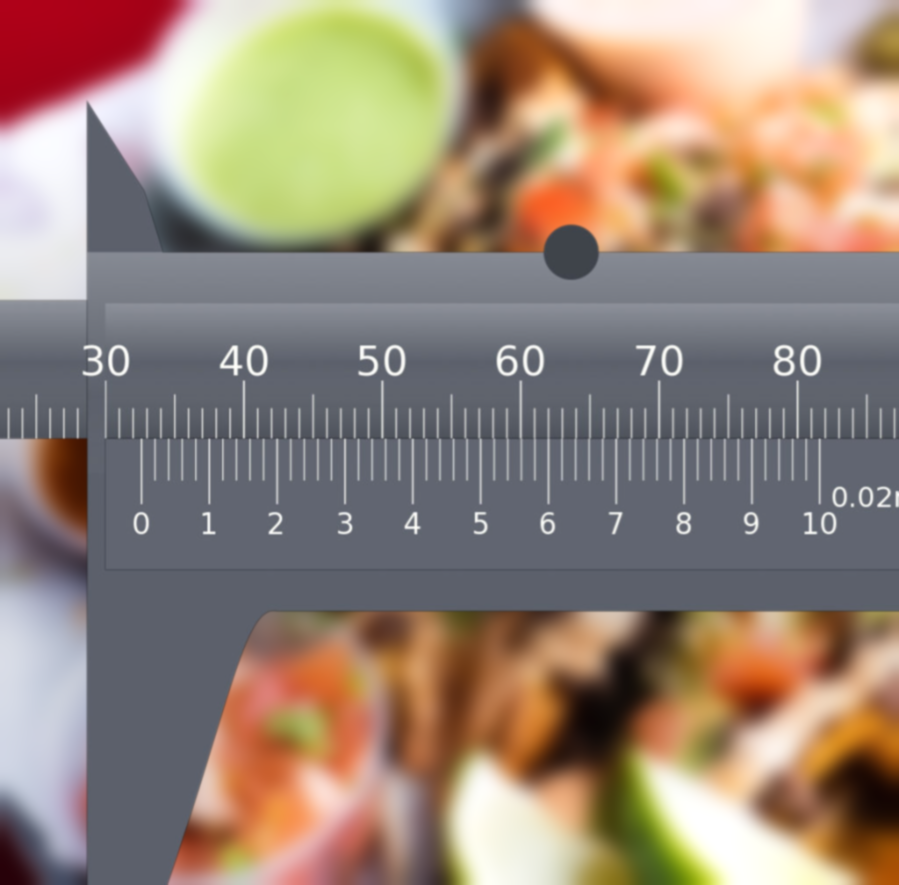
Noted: {"value": 32.6, "unit": "mm"}
